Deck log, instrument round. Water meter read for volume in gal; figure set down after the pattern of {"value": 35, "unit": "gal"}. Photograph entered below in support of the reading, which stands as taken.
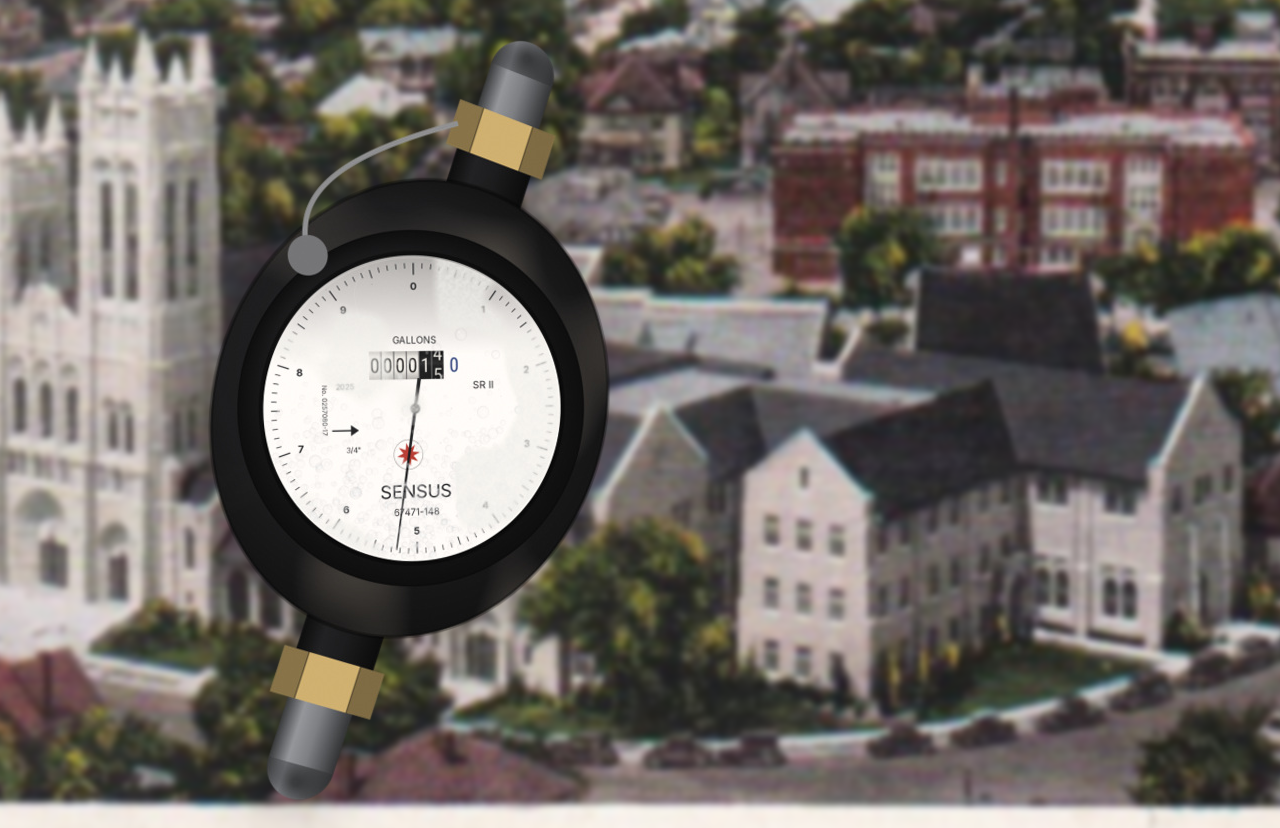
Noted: {"value": 145.2, "unit": "gal"}
